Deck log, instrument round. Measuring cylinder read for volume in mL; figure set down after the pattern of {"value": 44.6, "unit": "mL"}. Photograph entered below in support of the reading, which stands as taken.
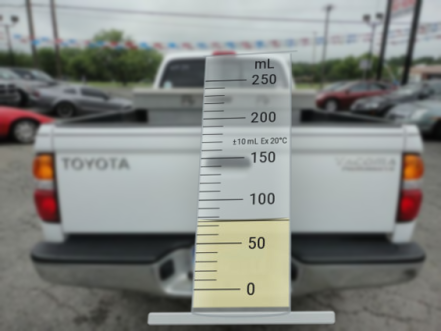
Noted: {"value": 75, "unit": "mL"}
